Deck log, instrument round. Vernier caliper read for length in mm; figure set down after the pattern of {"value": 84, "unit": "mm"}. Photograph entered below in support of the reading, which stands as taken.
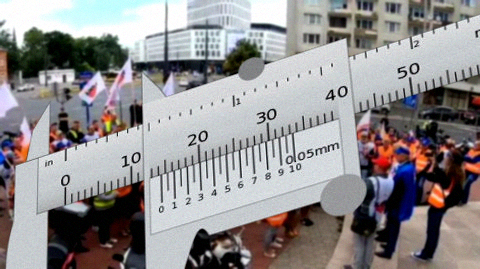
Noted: {"value": 14.4, "unit": "mm"}
